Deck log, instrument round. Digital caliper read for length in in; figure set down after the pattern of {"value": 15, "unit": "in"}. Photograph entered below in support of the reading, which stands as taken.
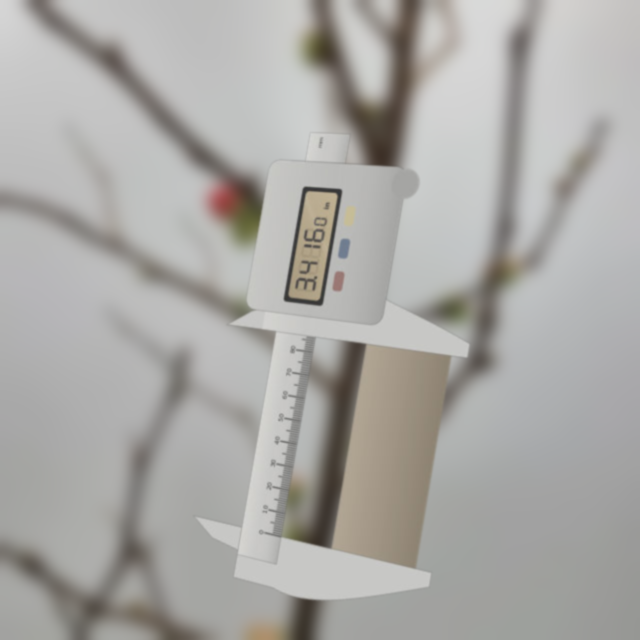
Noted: {"value": 3.4160, "unit": "in"}
